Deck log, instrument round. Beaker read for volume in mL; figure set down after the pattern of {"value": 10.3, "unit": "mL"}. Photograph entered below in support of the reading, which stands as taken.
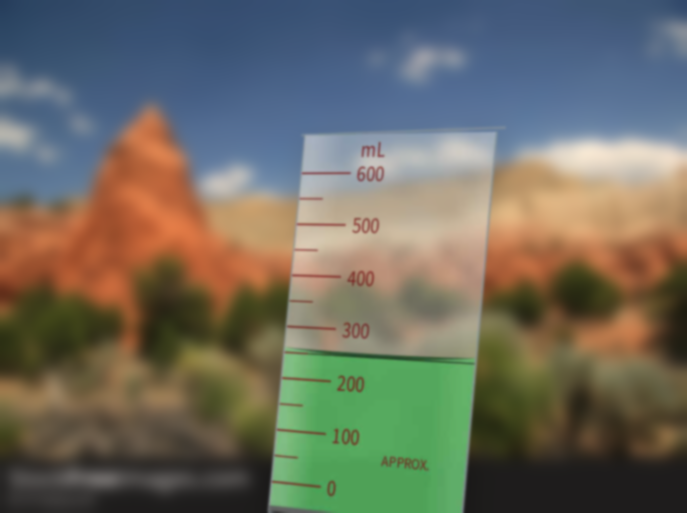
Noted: {"value": 250, "unit": "mL"}
